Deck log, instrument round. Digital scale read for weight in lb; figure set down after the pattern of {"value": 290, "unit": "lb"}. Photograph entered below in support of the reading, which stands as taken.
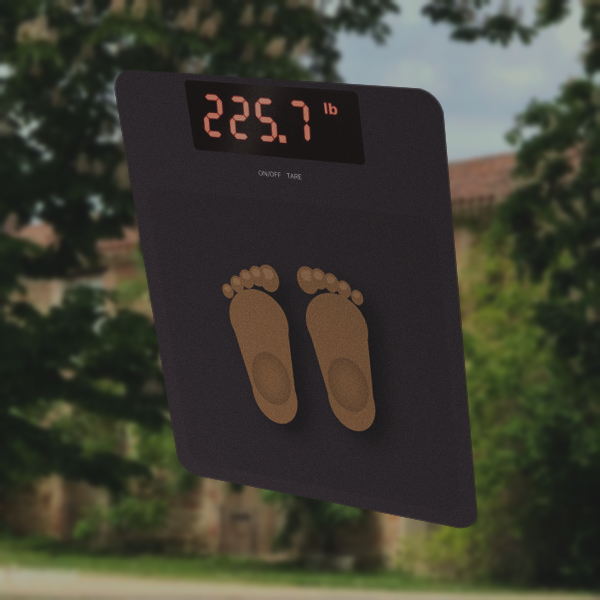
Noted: {"value": 225.7, "unit": "lb"}
